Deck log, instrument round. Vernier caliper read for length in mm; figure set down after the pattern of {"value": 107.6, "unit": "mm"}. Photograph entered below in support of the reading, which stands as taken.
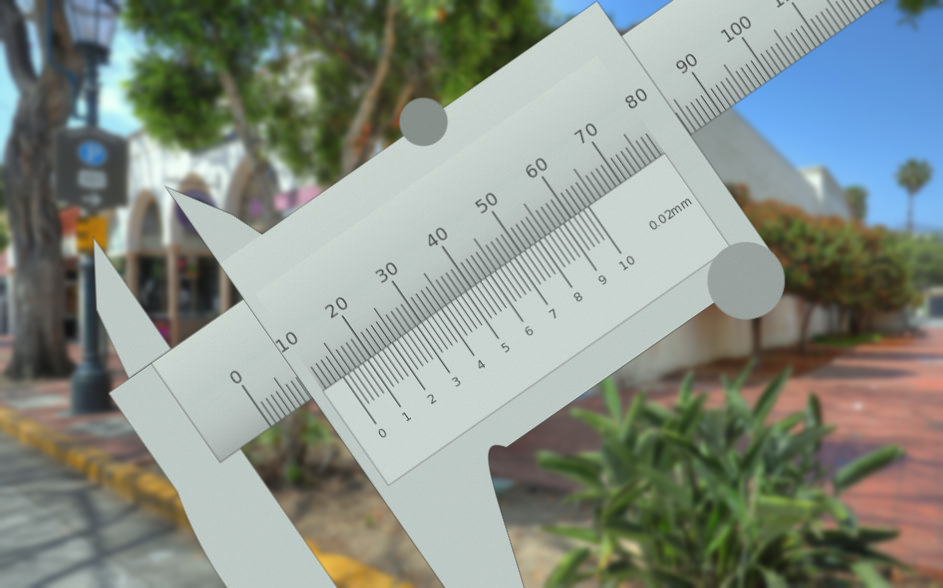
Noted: {"value": 14.4, "unit": "mm"}
